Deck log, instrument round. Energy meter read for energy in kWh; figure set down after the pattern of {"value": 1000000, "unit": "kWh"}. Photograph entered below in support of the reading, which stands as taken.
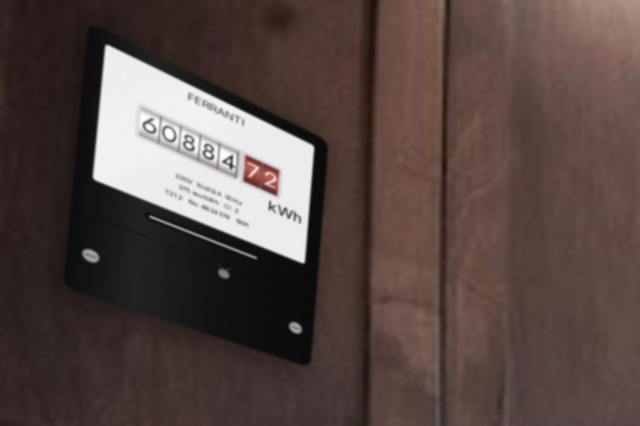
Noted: {"value": 60884.72, "unit": "kWh"}
